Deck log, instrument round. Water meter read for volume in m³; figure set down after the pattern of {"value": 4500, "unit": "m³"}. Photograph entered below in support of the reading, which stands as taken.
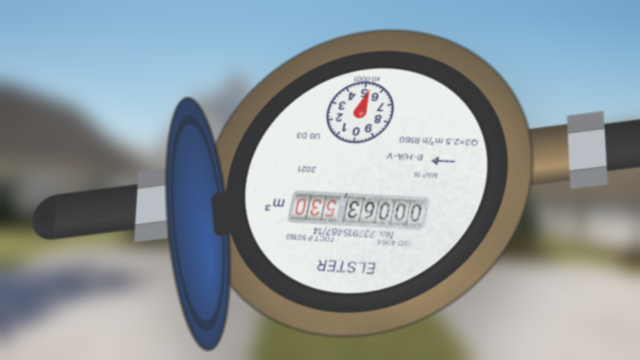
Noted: {"value": 63.5305, "unit": "m³"}
